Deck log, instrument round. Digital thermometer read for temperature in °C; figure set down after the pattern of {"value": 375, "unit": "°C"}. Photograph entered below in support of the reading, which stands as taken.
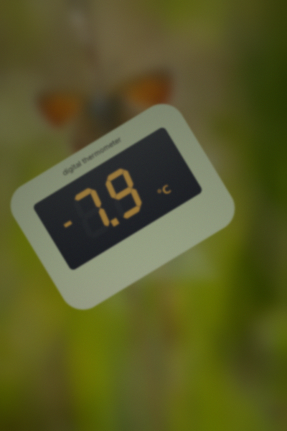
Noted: {"value": -7.9, "unit": "°C"}
